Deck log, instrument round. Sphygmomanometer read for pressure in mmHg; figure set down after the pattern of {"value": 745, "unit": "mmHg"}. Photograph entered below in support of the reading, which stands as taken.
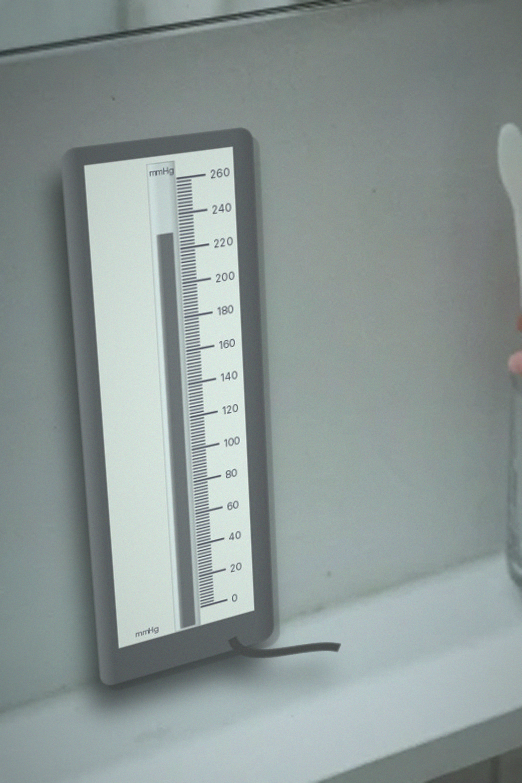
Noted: {"value": 230, "unit": "mmHg"}
